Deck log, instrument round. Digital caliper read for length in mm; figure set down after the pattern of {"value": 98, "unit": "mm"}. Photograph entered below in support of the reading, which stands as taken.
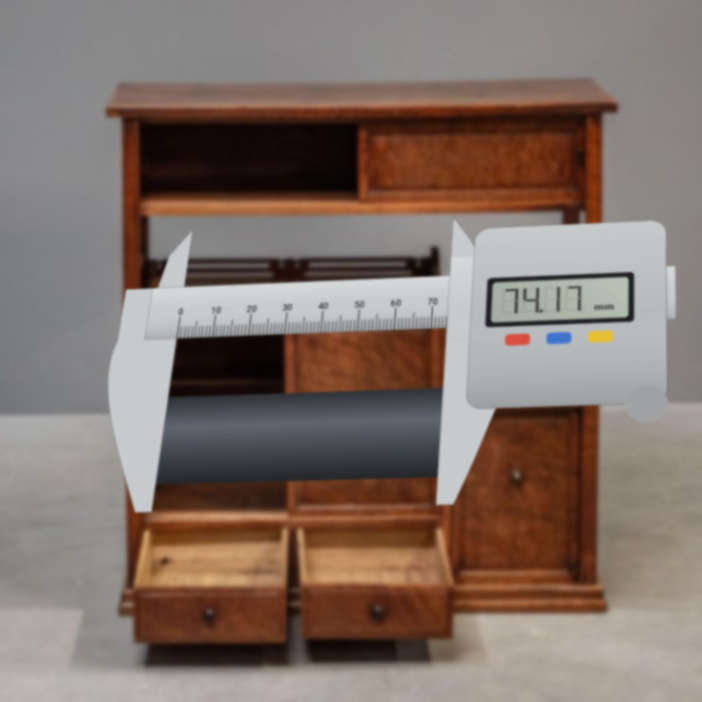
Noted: {"value": 74.17, "unit": "mm"}
